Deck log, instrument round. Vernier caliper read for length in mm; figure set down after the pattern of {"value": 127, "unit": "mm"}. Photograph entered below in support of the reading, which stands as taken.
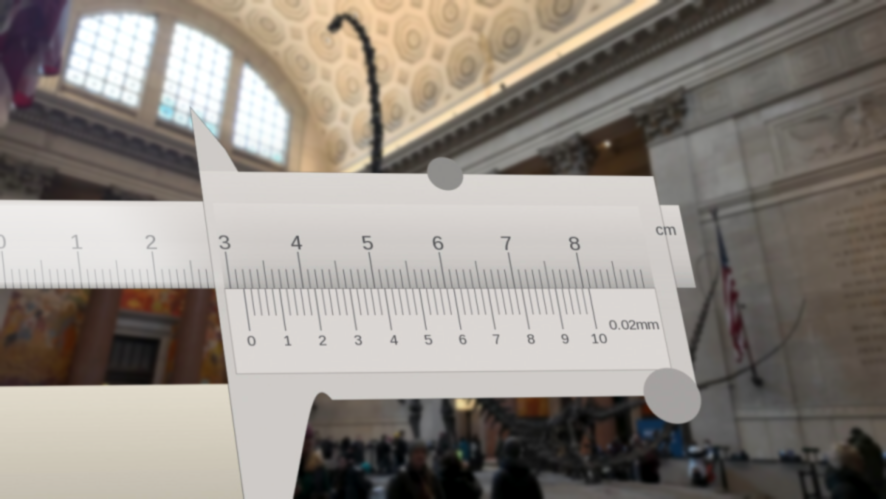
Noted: {"value": 31.8, "unit": "mm"}
